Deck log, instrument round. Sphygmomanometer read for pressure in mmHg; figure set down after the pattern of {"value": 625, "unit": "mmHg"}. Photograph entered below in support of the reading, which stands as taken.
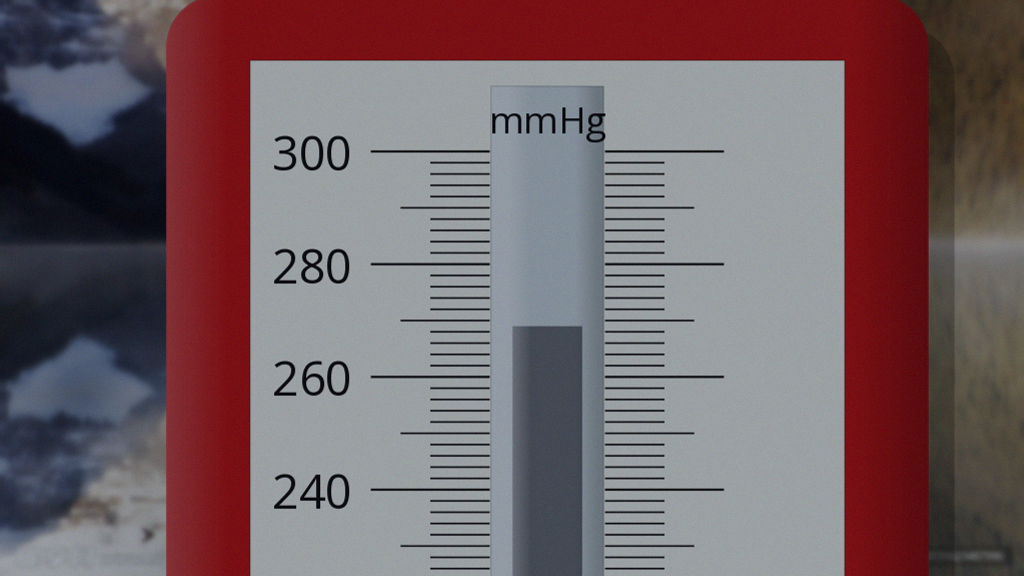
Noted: {"value": 269, "unit": "mmHg"}
